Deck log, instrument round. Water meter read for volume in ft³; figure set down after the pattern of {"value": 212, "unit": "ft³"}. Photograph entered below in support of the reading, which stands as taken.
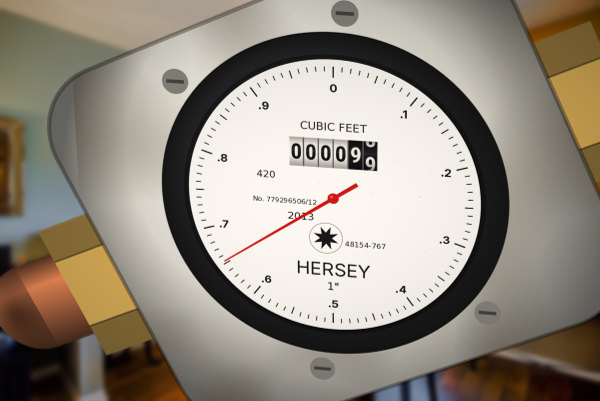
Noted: {"value": 98.65, "unit": "ft³"}
